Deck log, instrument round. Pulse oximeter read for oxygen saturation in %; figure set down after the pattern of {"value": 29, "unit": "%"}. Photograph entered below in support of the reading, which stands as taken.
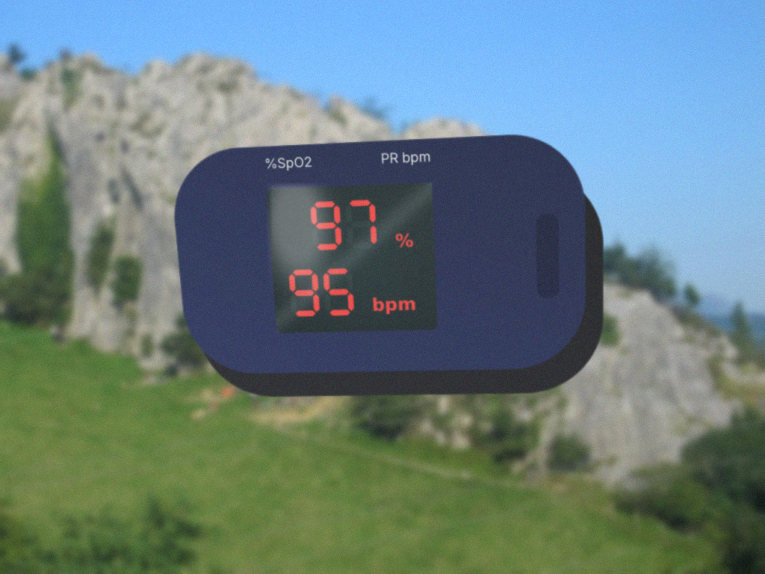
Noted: {"value": 97, "unit": "%"}
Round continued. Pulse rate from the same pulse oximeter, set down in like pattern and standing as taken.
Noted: {"value": 95, "unit": "bpm"}
